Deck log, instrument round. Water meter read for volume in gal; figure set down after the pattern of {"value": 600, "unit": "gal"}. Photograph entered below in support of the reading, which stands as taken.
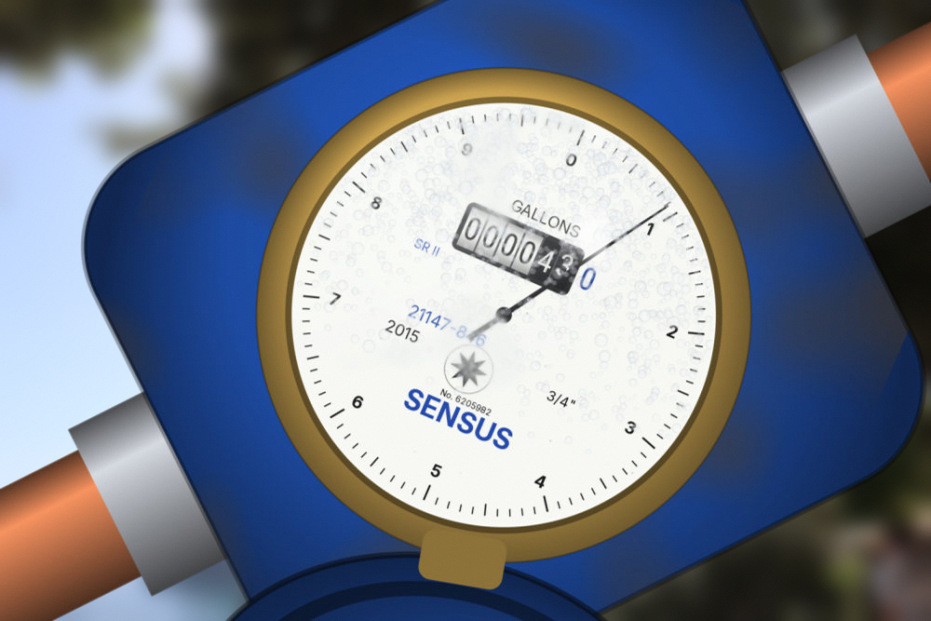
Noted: {"value": 430.9, "unit": "gal"}
